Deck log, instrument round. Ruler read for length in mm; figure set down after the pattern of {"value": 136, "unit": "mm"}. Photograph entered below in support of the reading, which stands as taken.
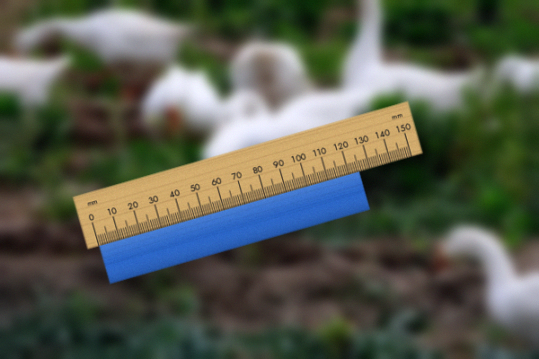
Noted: {"value": 125, "unit": "mm"}
